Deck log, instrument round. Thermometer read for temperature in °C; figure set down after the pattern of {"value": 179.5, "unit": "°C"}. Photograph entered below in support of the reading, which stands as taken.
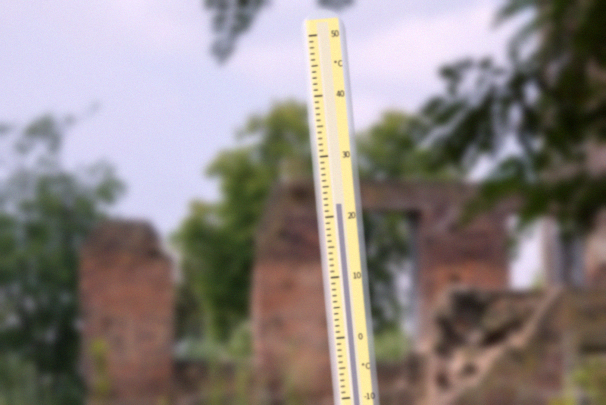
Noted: {"value": 22, "unit": "°C"}
